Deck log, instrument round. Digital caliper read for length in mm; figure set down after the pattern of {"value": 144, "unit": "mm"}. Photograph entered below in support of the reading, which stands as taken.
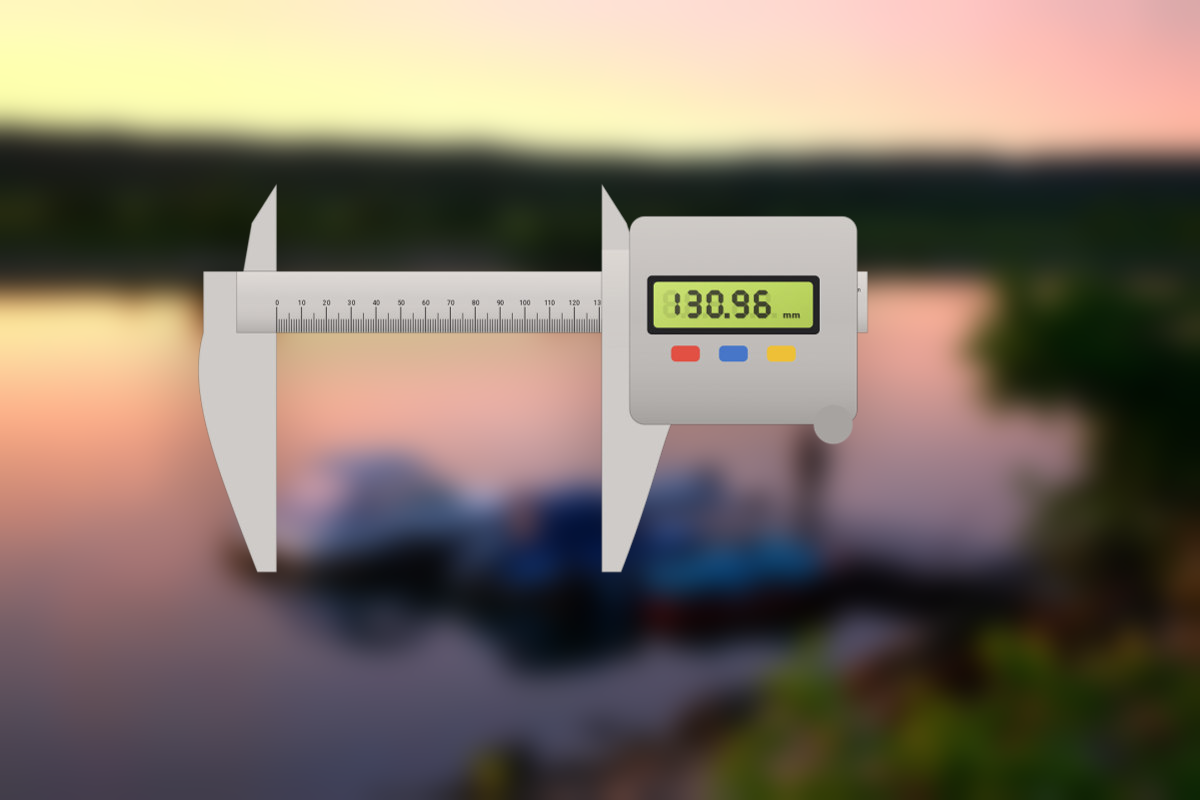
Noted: {"value": 130.96, "unit": "mm"}
